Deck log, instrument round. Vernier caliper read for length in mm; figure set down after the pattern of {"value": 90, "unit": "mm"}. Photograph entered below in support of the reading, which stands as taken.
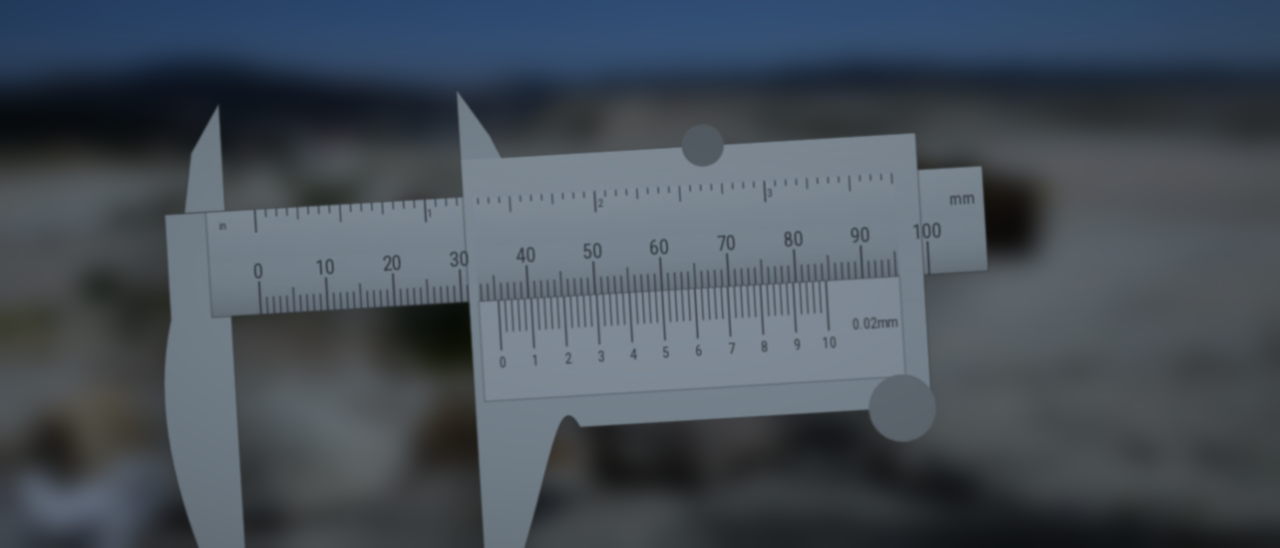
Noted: {"value": 35.5, "unit": "mm"}
